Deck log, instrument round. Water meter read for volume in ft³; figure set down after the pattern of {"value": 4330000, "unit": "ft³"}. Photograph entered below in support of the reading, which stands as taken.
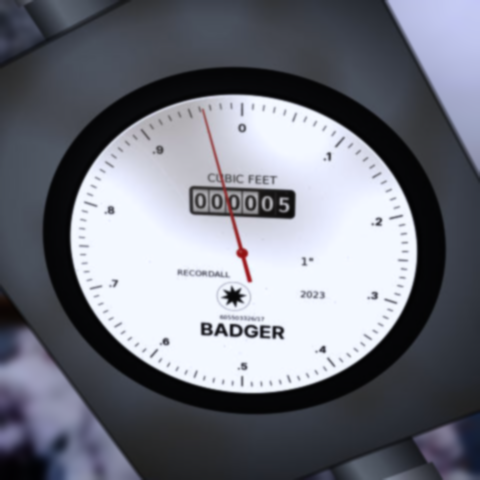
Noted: {"value": 4.96, "unit": "ft³"}
